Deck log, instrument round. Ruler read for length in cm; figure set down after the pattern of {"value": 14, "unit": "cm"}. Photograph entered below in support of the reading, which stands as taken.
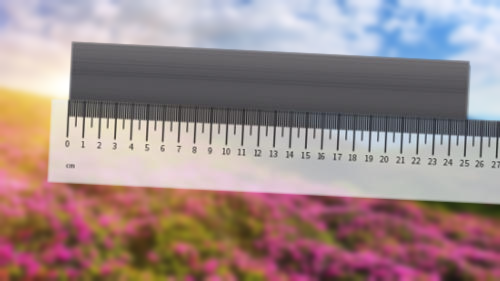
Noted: {"value": 25, "unit": "cm"}
